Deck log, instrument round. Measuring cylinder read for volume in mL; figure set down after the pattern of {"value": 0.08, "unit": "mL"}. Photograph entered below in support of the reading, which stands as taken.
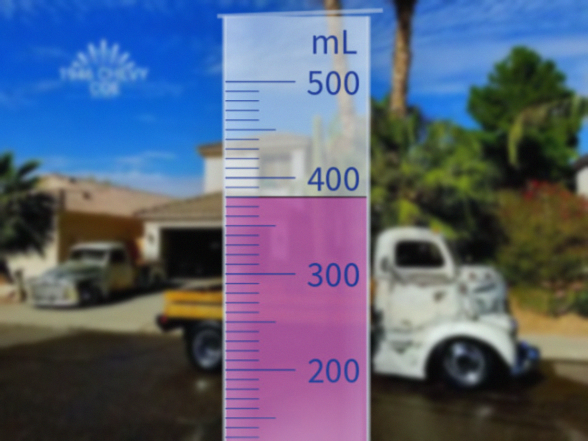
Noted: {"value": 380, "unit": "mL"}
